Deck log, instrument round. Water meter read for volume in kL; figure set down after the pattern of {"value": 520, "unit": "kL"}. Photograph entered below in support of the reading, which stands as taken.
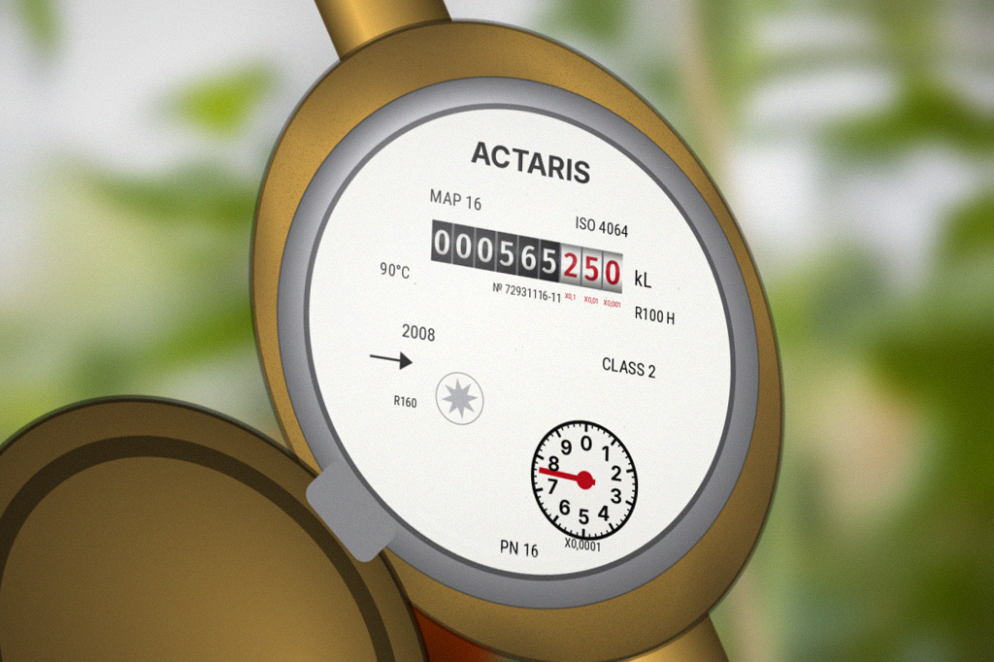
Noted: {"value": 565.2507, "unit": "kL"}
